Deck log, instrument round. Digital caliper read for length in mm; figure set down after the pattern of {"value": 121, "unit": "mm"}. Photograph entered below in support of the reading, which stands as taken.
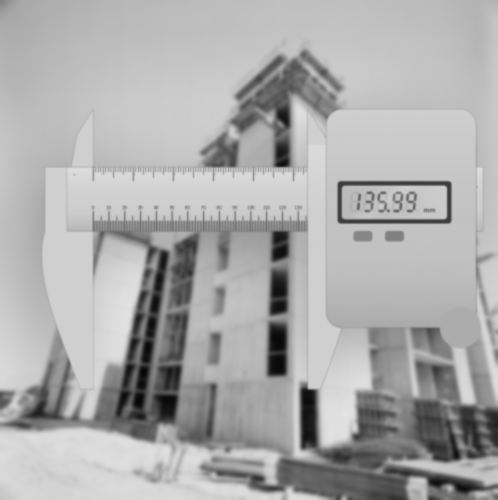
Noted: {"value": 135.99, "unit": "mm"}
